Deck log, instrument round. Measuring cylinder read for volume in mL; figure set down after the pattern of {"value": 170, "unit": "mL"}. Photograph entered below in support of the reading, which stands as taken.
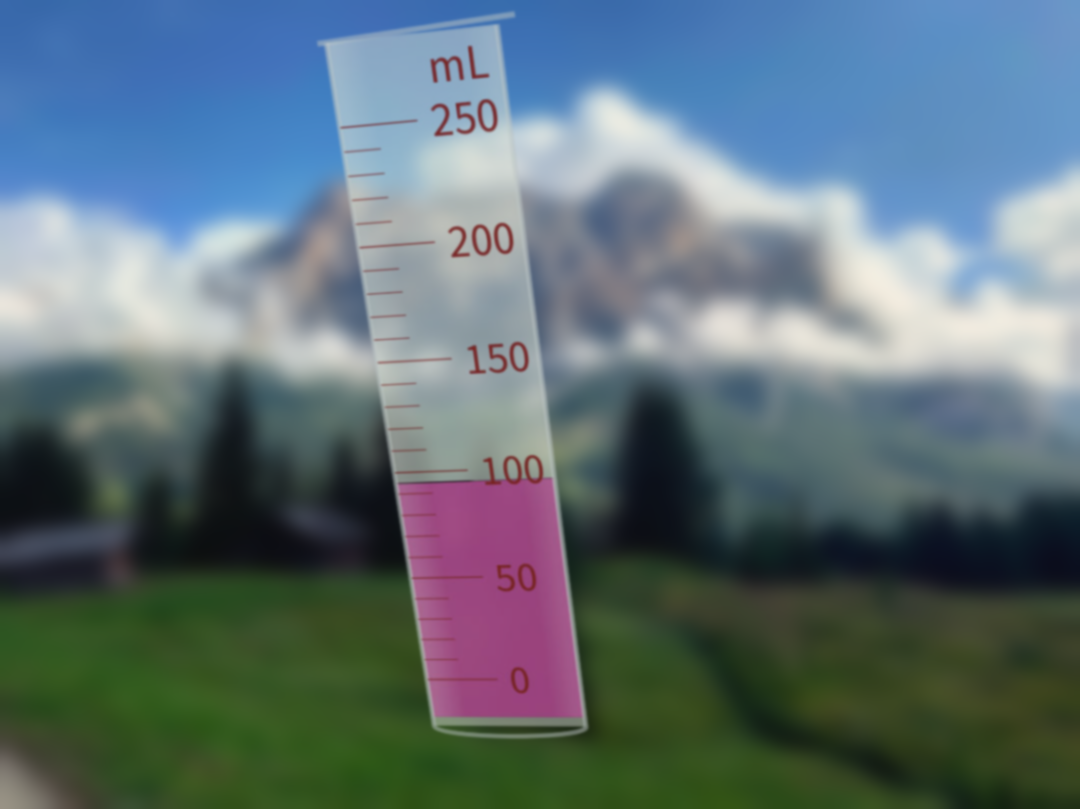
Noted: {"value": 95, "unit": "mL"}
